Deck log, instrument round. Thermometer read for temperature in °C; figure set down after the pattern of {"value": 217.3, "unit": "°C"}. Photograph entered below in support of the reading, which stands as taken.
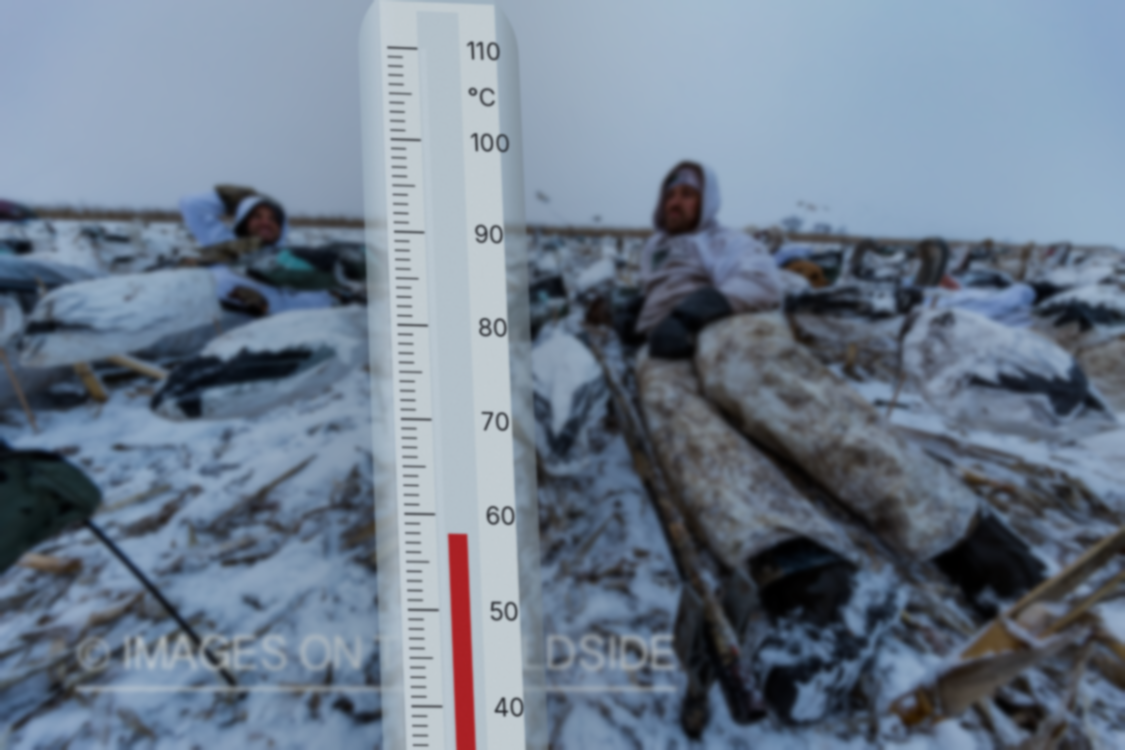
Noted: {"value": 58, "unit": "°C"}
